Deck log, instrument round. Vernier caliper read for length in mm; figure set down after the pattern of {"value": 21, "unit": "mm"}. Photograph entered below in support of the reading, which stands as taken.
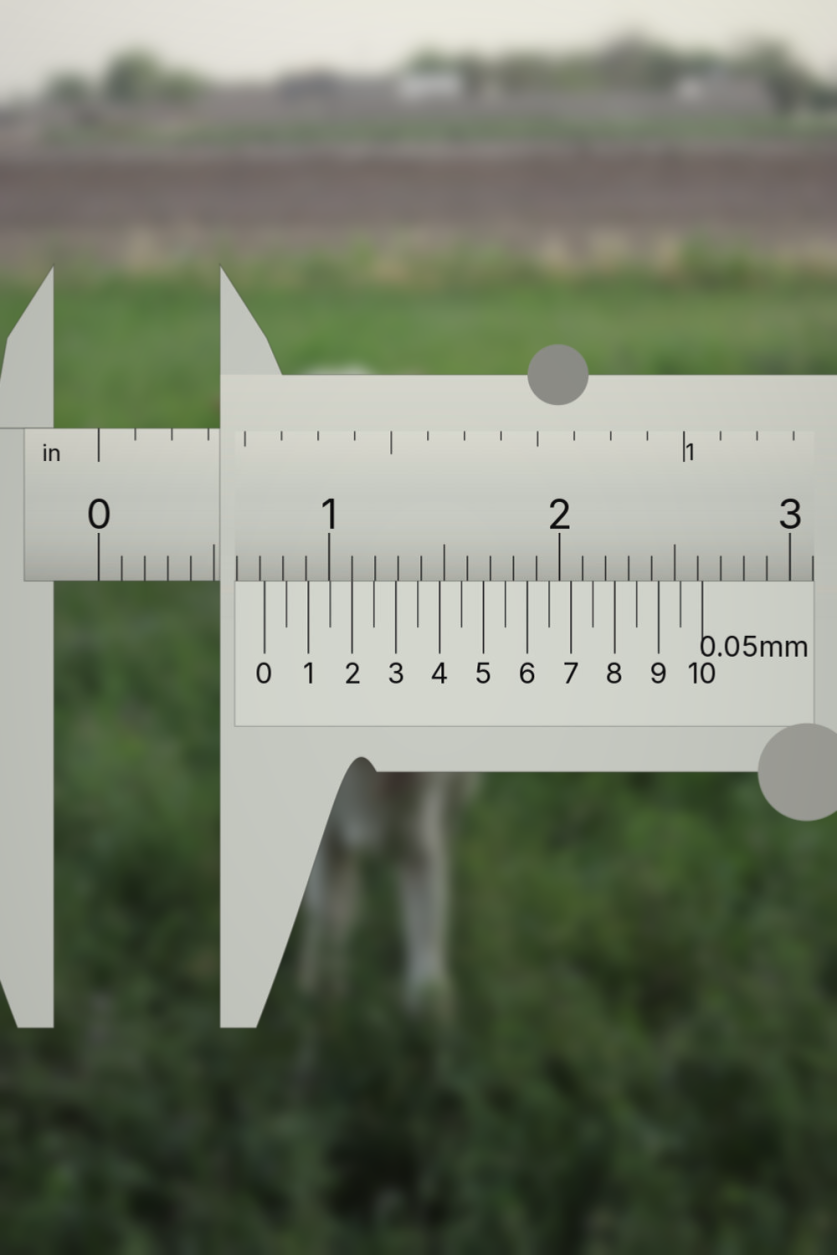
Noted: {"value": 7.20, "unit": "mm"}
